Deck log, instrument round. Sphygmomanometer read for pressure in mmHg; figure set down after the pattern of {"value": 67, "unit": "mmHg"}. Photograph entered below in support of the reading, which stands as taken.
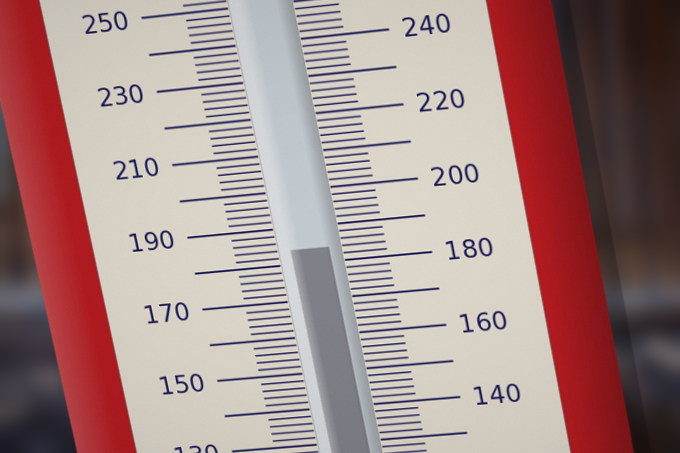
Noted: {"value": 184, "unit": "mmHg"}
